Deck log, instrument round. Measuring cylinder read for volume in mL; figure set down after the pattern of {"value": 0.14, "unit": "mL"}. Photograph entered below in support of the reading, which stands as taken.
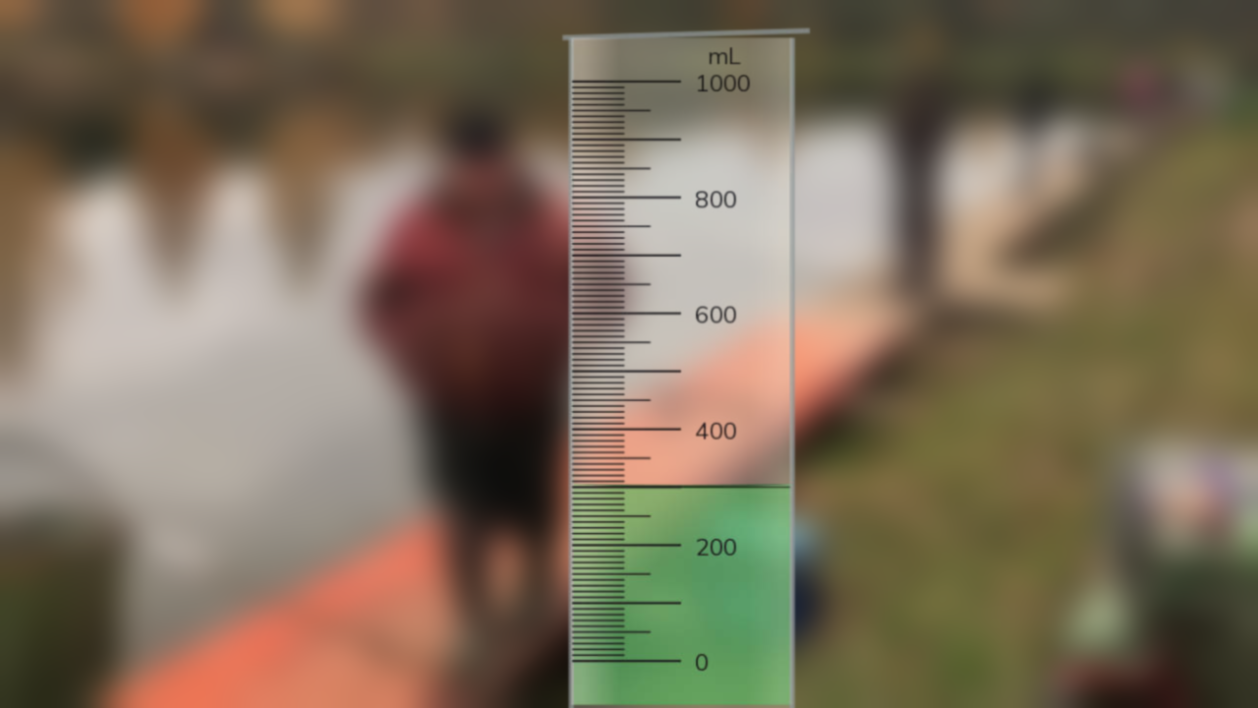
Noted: {"value": 300, "unit": "mL"}
